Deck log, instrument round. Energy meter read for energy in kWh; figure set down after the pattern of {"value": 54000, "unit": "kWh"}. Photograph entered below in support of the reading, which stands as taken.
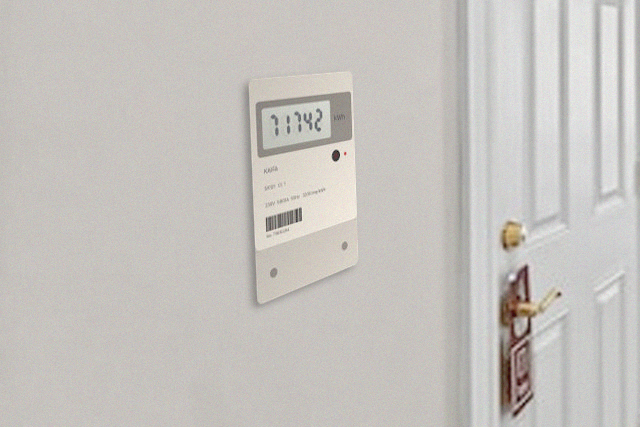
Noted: {"value": 71742, "unit": "kWh"}
